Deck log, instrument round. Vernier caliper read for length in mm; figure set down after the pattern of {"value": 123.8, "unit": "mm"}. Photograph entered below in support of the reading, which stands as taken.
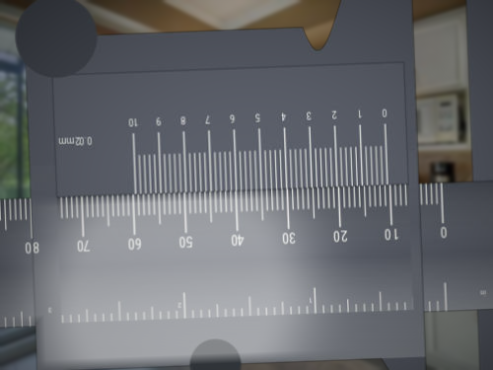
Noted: {"value": 10.5, "unit": "mm"}
